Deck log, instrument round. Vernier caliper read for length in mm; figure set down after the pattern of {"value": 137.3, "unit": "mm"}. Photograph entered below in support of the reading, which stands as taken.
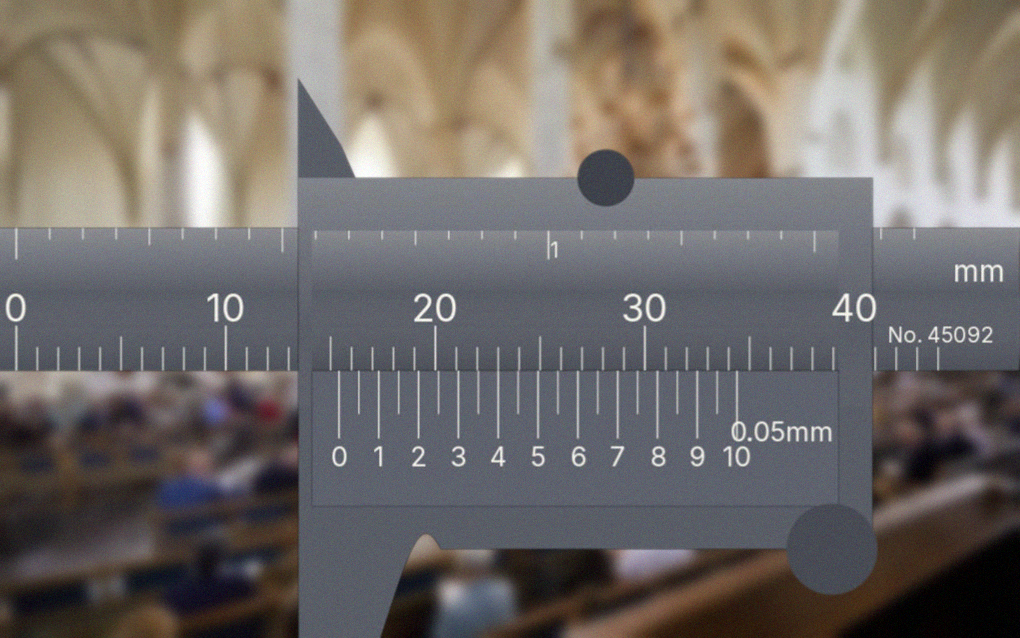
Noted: {"value": 15.4, "unit": "mm"}
